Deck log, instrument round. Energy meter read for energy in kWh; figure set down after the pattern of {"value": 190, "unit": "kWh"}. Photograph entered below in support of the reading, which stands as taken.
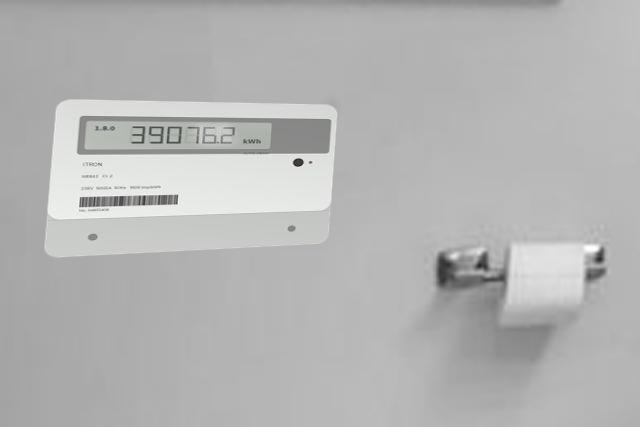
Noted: {"value": 39076.2, "unit": "kWh"}
